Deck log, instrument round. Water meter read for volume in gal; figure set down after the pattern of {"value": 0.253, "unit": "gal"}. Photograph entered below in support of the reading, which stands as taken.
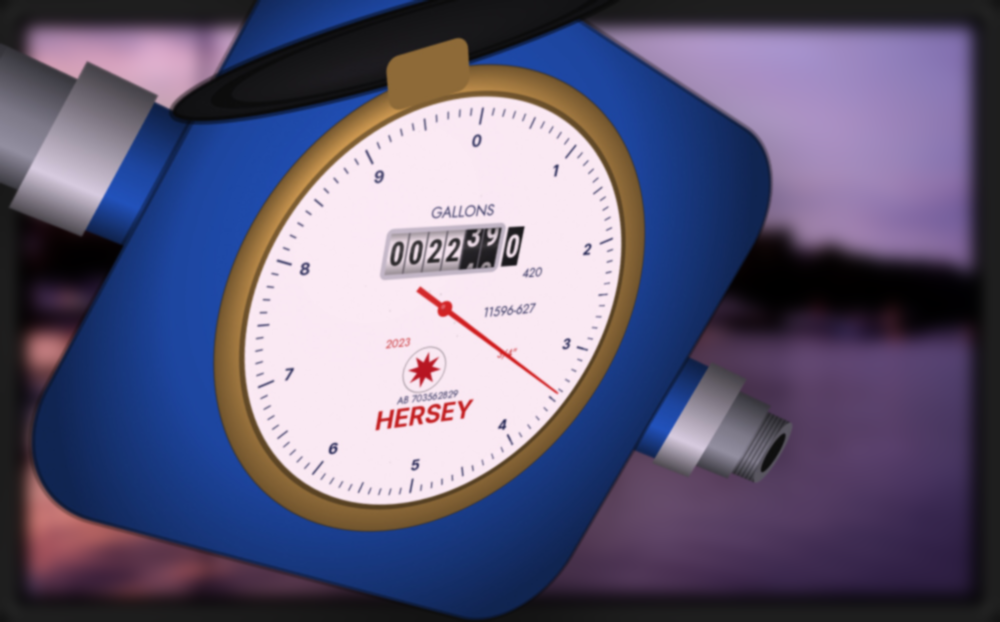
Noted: {"value": 22393.4, "unit": "gal"}
